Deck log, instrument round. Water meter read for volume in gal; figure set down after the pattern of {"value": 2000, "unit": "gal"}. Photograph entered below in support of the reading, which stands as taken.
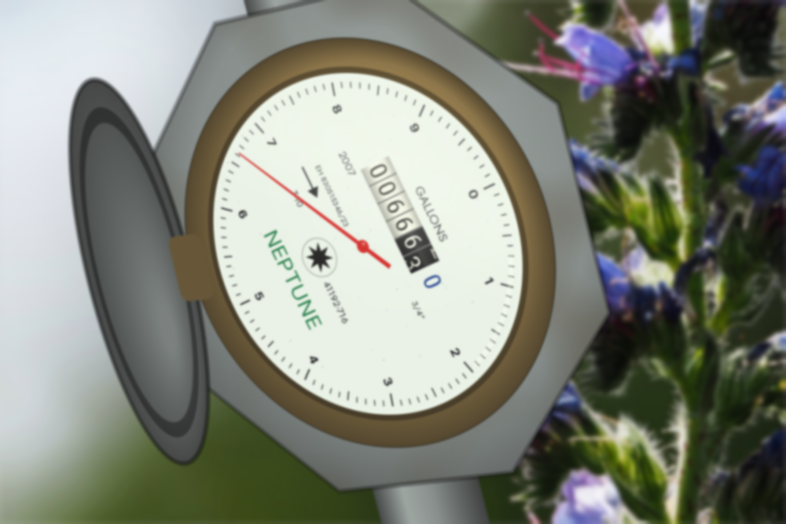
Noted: {"value": 66626.6, "unit": "gal"}
